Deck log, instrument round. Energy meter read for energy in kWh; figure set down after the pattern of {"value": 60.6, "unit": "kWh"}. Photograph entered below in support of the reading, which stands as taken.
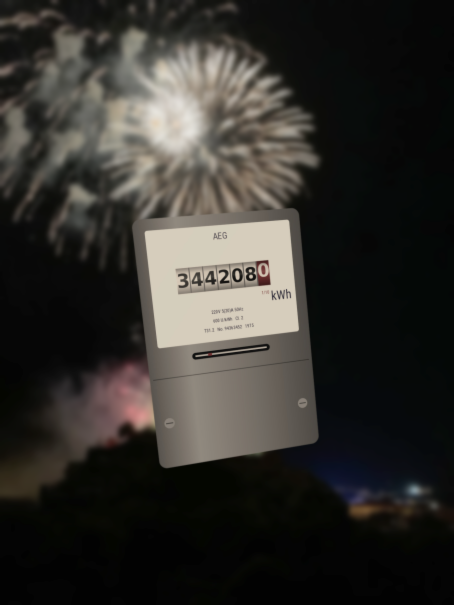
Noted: {"value": 344208.0, "unit": "kWh"}
